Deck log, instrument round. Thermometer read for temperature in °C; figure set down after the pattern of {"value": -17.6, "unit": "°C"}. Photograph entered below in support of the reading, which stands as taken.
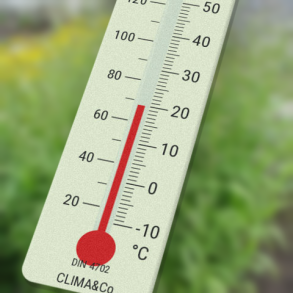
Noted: {"value": 20, "unit": "°C"}
